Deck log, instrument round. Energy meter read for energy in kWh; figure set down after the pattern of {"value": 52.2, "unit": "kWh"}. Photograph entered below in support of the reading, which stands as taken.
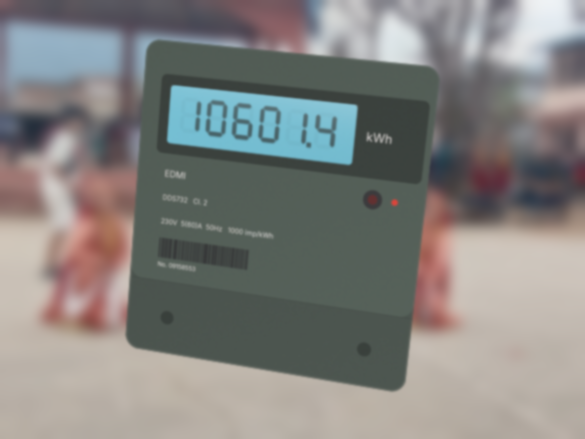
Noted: {"value": 10601.4, "unit": "kWh"}
